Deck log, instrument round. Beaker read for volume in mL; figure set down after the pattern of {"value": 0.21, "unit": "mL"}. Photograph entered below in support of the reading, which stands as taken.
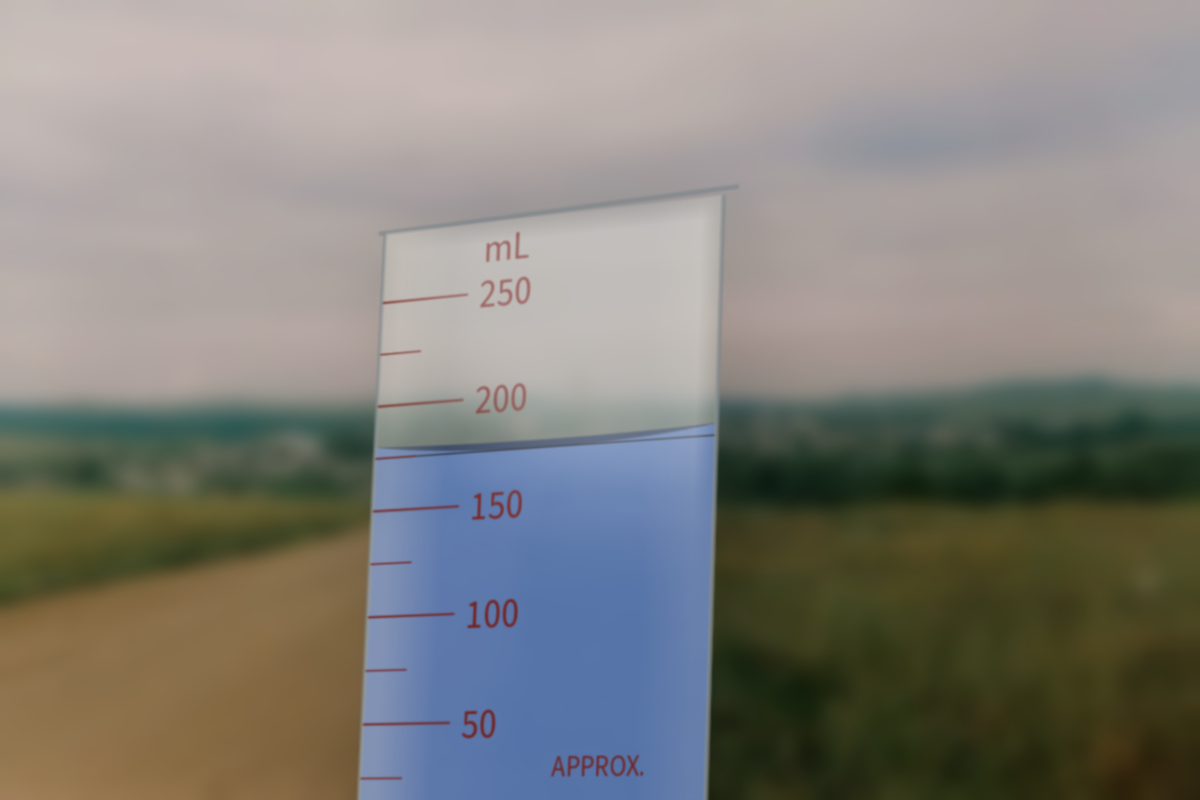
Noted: {"value": 175, "unit": "mL"}
